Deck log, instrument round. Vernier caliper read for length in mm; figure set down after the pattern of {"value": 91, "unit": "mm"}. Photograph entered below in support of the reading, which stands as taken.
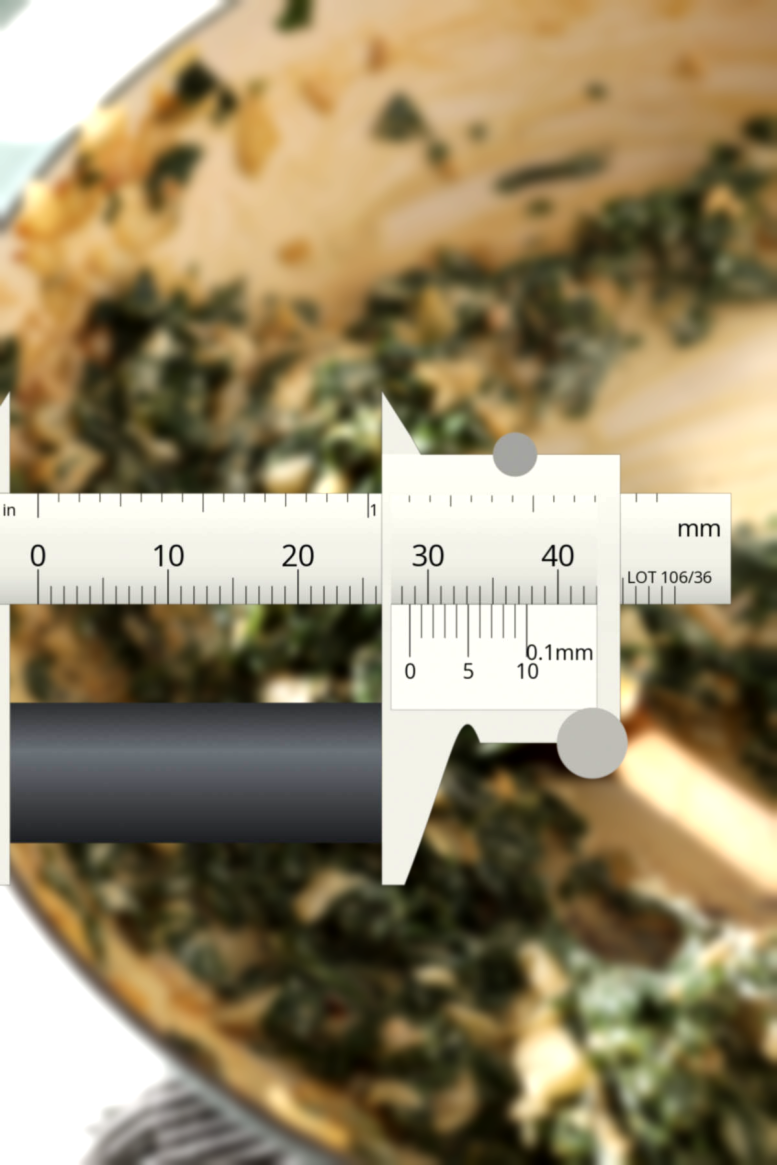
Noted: {"value": 28.6, "unit": "mm"}
